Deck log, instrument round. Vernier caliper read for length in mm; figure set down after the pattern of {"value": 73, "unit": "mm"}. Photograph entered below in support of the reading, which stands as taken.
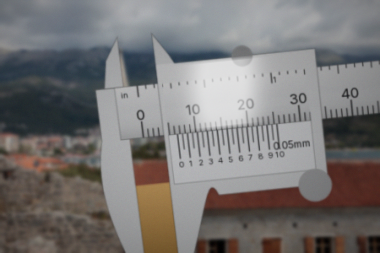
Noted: {"value": 6.5, "unit": "mm"}
